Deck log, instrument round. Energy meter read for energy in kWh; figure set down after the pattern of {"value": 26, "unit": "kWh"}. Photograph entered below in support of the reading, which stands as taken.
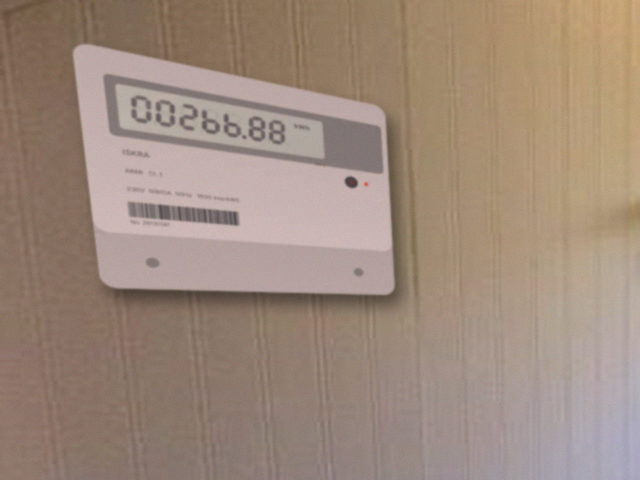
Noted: {"value": 266.88, "unit": "kWh"}
